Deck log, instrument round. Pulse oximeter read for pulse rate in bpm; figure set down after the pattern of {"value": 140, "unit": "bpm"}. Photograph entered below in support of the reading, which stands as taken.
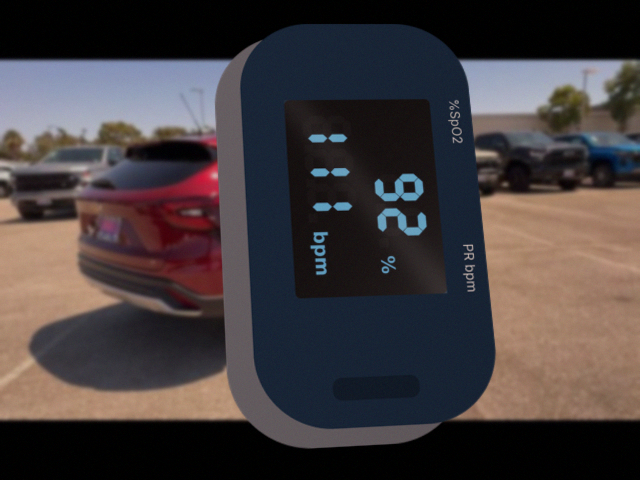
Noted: {"value": 111, "unit": "bpm"}
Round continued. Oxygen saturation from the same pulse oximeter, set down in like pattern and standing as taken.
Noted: {"value": 92, "unit": "%"}
